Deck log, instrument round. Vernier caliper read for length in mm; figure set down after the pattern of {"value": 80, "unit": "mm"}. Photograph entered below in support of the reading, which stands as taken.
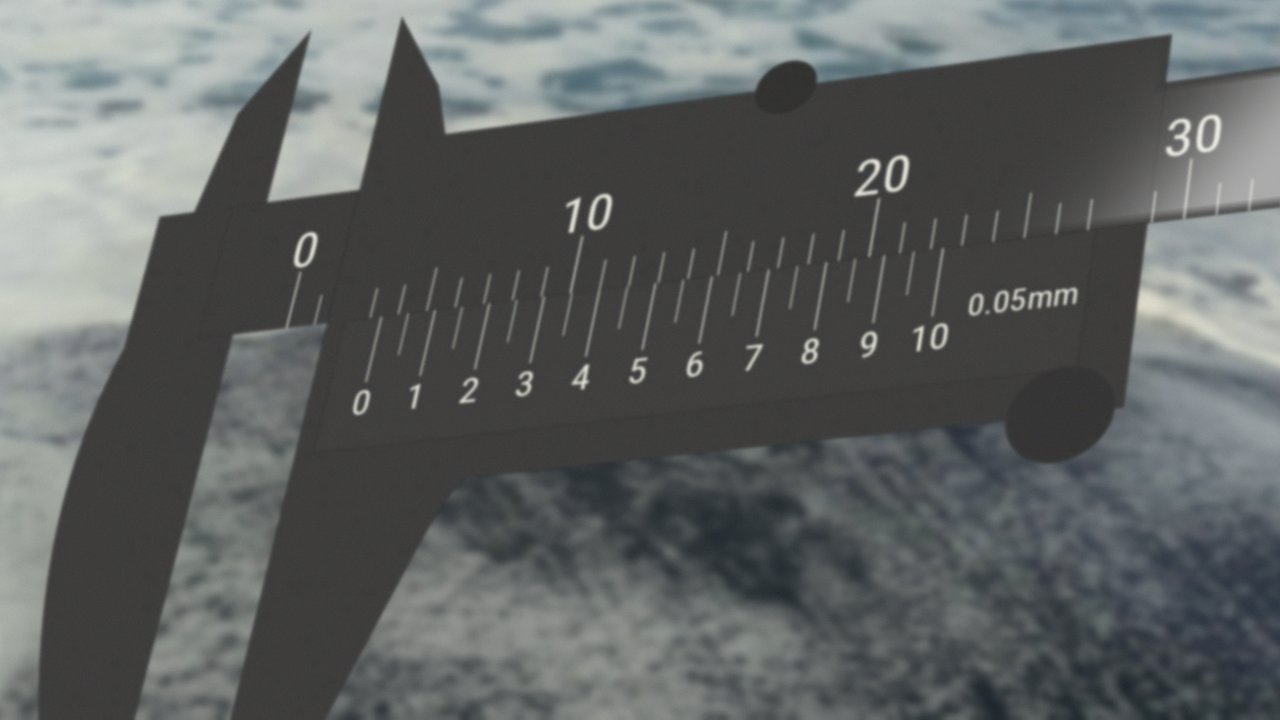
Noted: {"value": 3.4, "unit": "mm"}
